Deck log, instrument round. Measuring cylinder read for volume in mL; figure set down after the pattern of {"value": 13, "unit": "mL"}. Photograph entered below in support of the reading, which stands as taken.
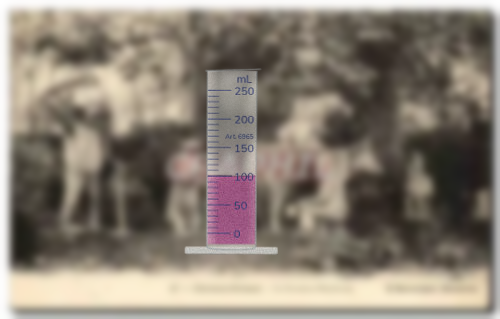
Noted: {"value": 100, "unit": "mL"}
